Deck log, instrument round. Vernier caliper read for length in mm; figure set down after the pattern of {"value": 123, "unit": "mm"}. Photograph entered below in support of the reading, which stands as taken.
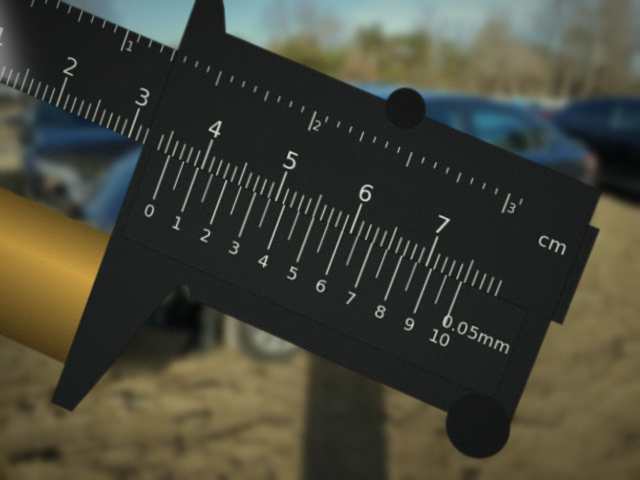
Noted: {"value": 35.6, "unit": "mm"}
